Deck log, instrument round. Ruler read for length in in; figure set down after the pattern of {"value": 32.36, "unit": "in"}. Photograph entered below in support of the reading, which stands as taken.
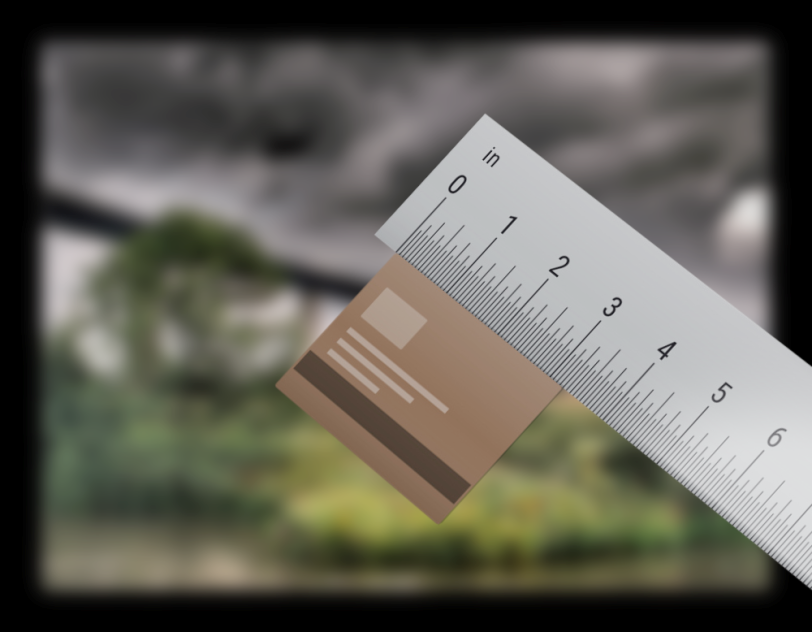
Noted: {"value": 3.25, "unit": "in"}
